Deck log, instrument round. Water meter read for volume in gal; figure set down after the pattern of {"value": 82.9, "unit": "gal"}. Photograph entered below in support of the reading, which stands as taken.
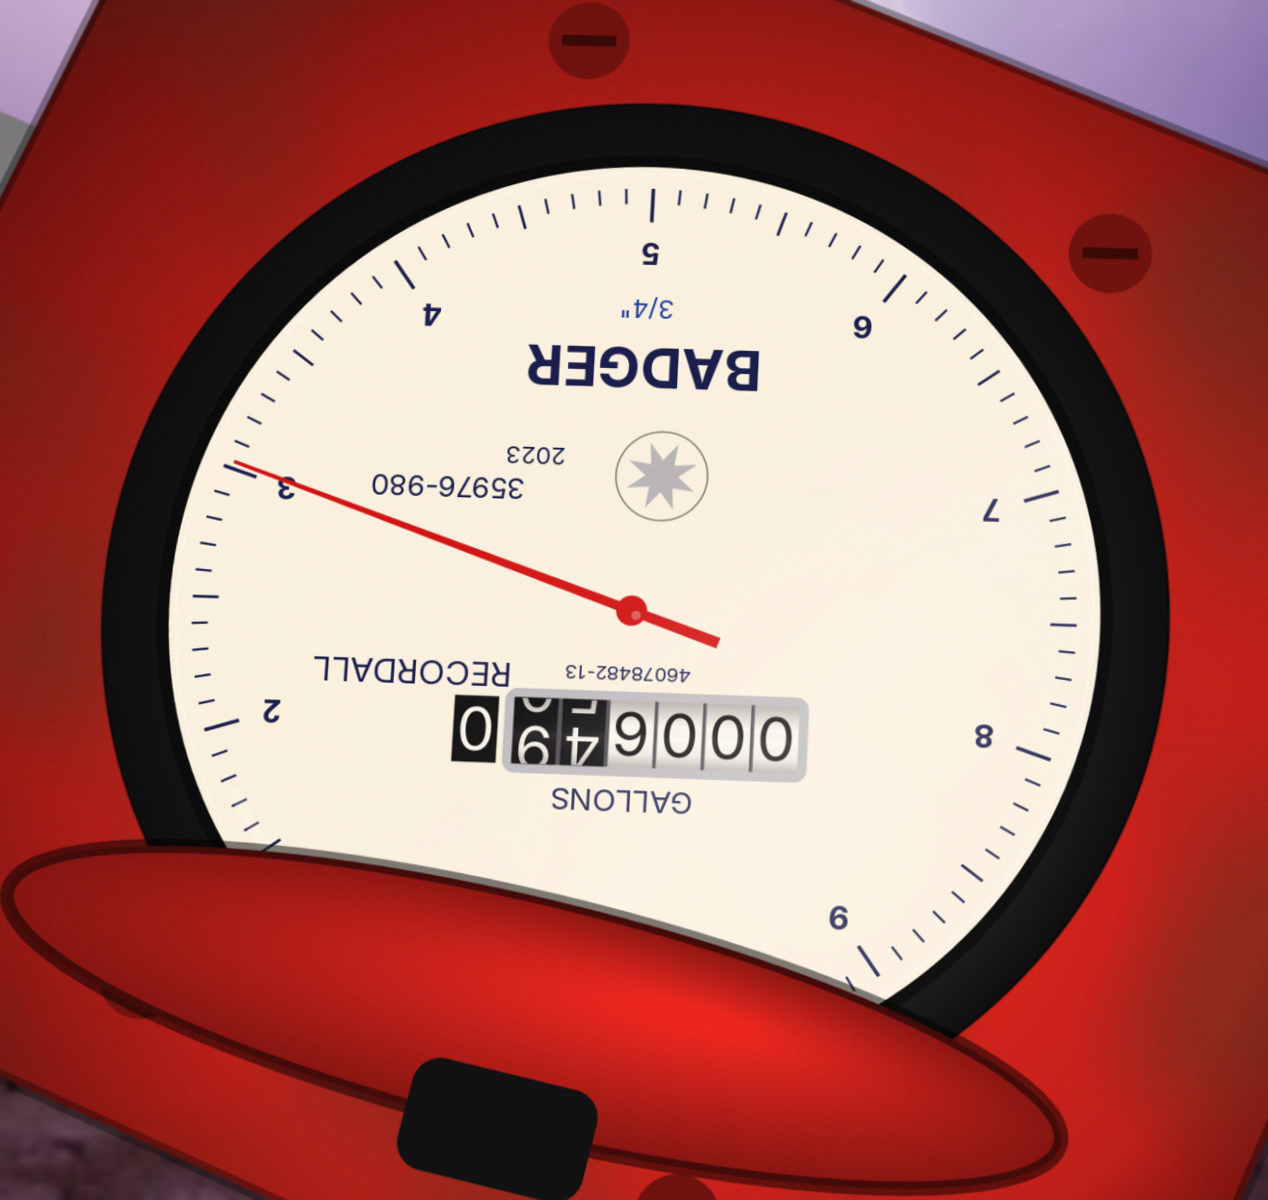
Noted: {"value": 6493.0, "unit": "gal"}
